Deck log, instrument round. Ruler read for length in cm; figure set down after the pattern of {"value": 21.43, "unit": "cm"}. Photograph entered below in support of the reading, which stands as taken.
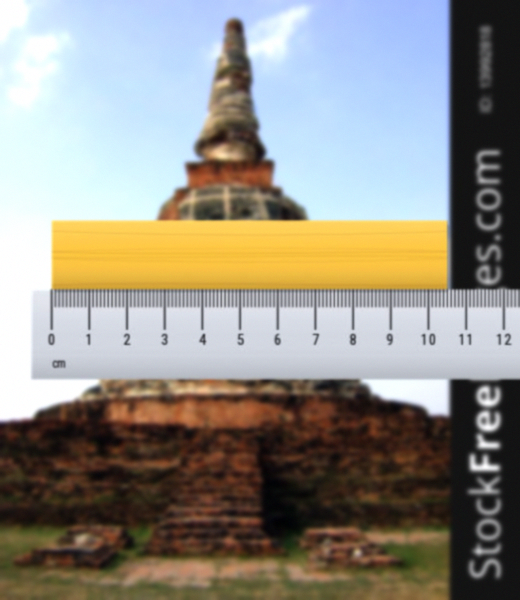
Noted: {"value": 10.5, "unit": "cm"}
